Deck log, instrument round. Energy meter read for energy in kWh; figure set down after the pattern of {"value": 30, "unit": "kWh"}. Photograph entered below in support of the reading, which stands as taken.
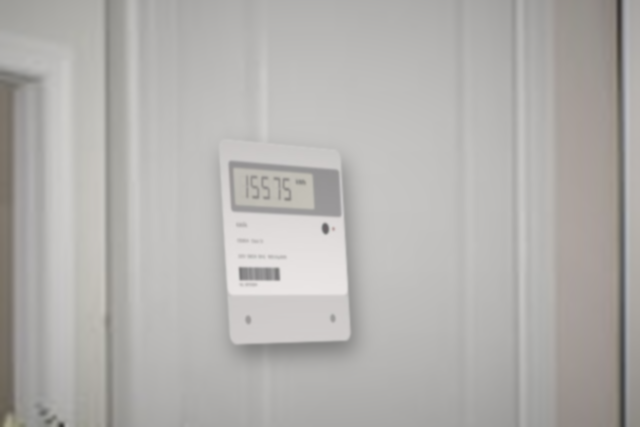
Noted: {"value": 15575, "unit": "kWh"}
